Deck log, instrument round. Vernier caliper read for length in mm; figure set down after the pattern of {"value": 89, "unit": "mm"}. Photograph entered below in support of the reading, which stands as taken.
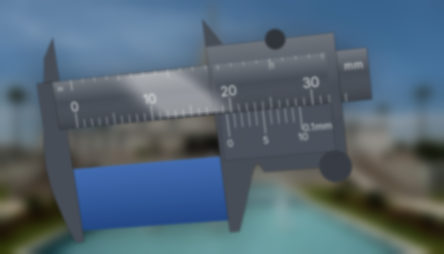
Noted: {"value": 19.4, "unit": "mm"}
